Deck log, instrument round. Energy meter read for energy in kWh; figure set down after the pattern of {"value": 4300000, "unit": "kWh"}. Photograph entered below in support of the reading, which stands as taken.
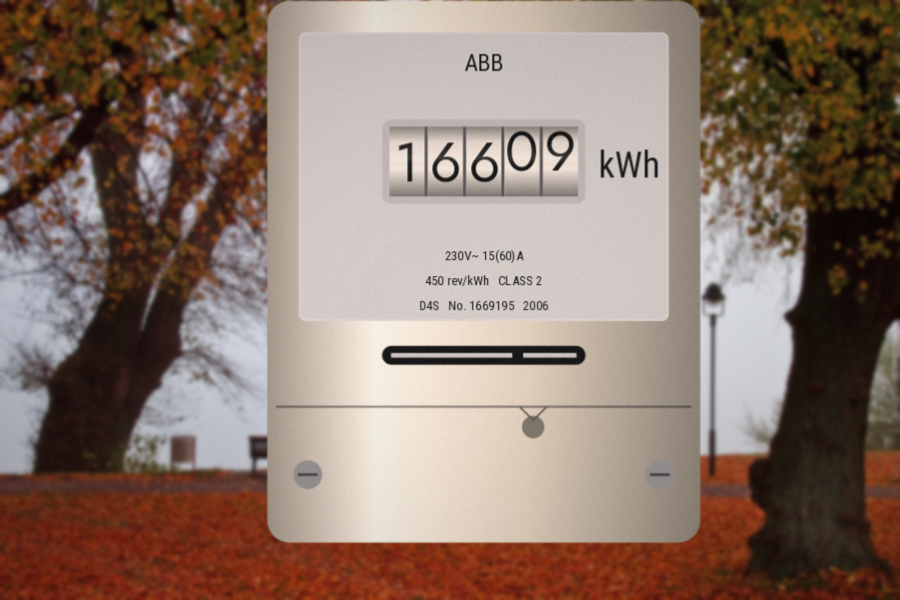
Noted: {"value": 16609, "unit": "kWh"}
